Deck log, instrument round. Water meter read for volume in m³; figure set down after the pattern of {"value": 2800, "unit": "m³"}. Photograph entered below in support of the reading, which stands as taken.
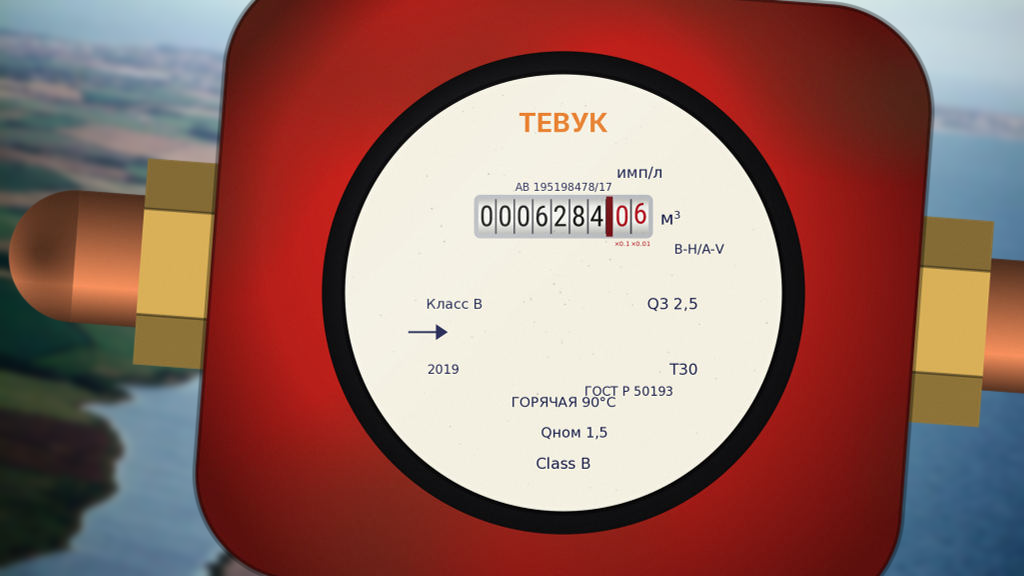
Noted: {"value": 6284.06, "unit": "m³"}
